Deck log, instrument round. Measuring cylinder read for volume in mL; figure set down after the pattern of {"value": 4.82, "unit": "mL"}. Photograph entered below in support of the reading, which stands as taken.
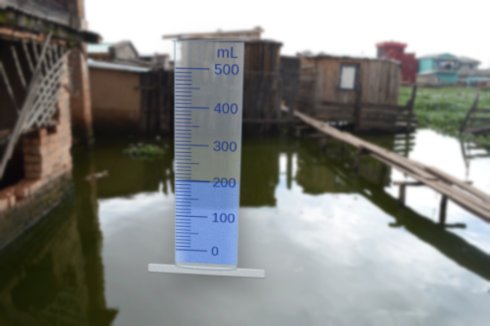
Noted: {"value": 200, "unit": "mL"}
